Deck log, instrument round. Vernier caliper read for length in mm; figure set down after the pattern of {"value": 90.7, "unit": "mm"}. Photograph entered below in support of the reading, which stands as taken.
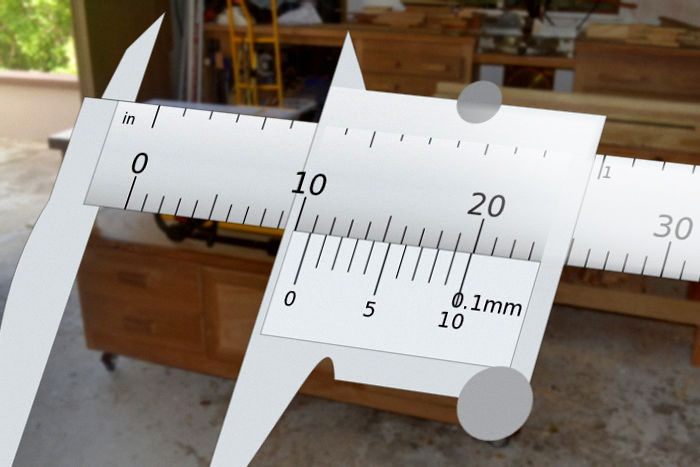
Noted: {"value": 10.9, "unit": "mm"}
